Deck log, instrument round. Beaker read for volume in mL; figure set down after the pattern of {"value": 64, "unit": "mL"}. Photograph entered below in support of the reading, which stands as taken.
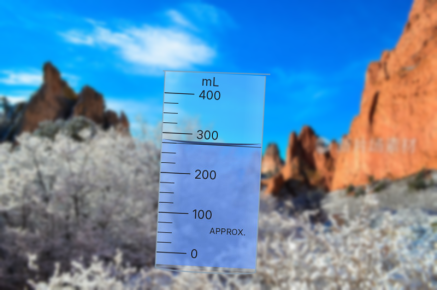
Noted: {"value": 275, "unit": "mL"}
